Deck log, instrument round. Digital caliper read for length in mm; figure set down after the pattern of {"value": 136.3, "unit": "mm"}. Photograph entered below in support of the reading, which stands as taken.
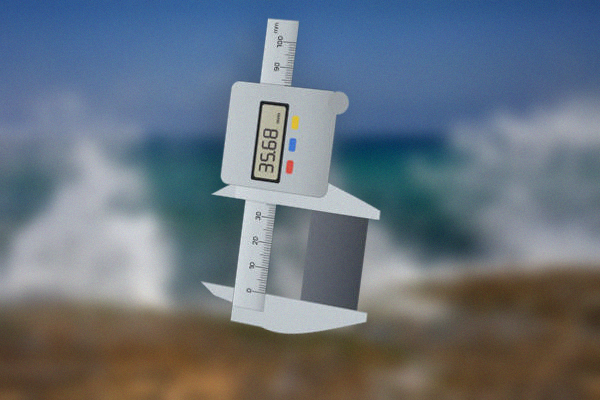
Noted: {"value": 35.68, "unit": "mm"}
